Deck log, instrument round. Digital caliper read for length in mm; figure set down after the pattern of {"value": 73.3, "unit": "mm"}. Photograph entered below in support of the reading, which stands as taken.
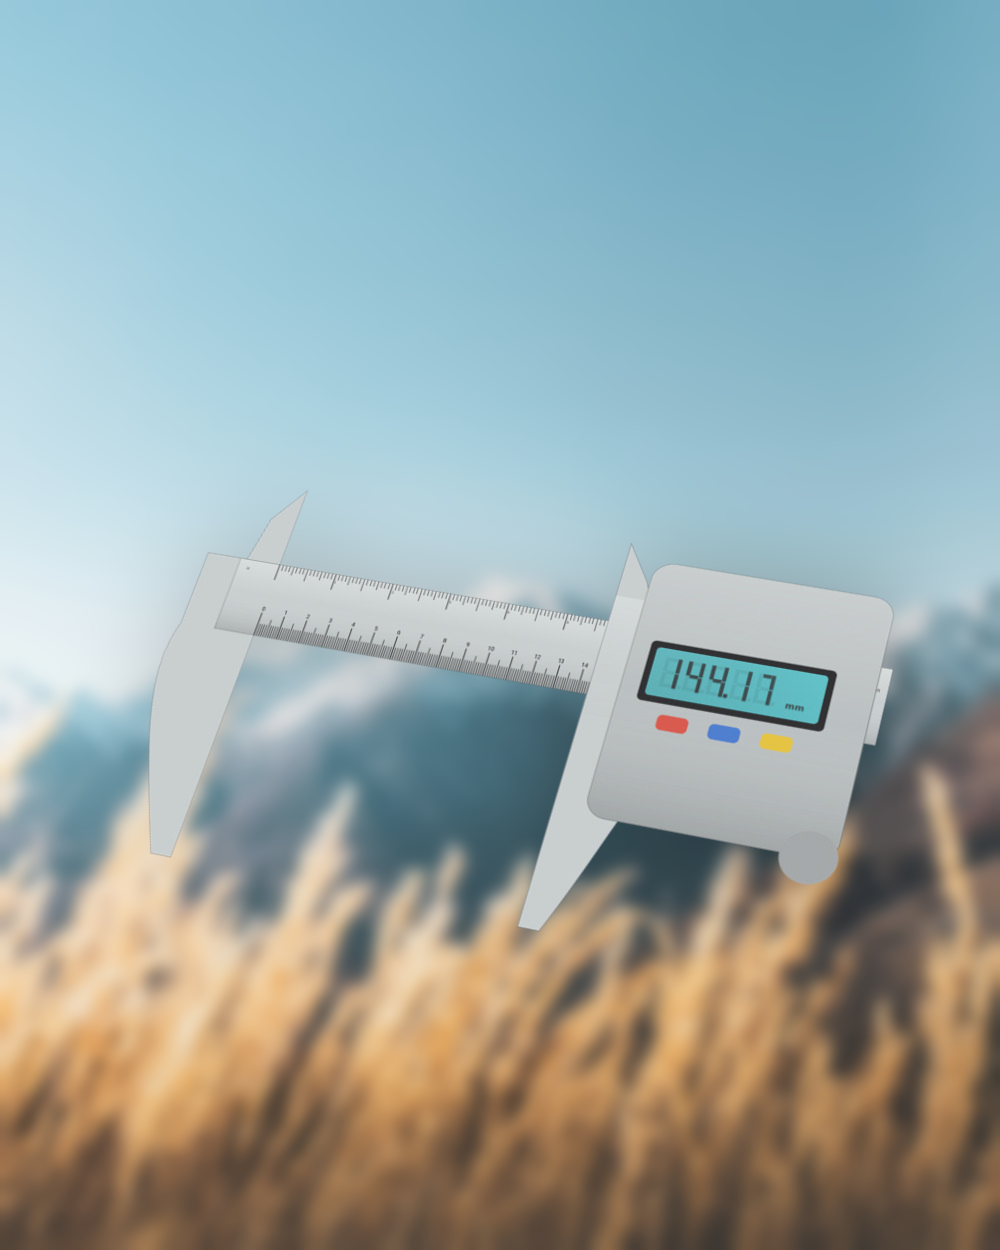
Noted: {"value": 144.17, "unit": "mm"}
